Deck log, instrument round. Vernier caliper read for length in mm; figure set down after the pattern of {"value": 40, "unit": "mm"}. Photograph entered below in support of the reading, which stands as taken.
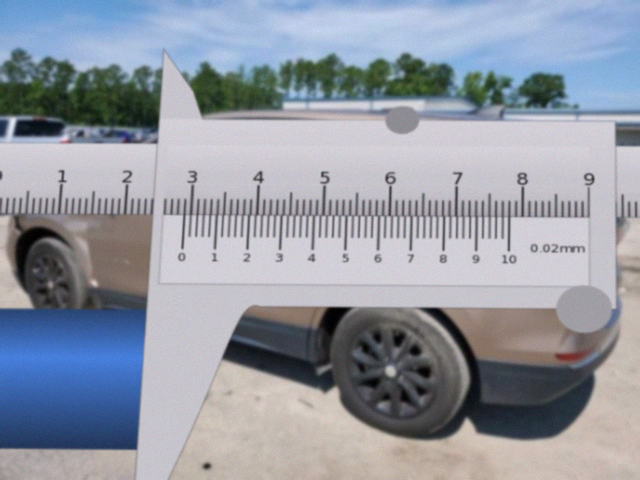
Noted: {"value": 29.0, "unit": "mm"}
